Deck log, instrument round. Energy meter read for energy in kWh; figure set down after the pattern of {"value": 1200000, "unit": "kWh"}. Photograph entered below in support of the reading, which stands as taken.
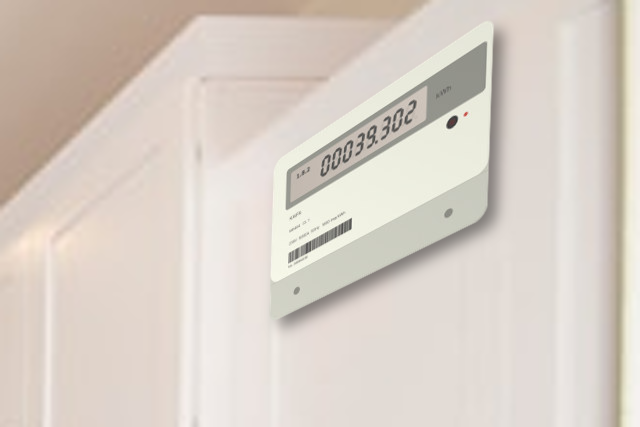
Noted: {"value": 39.302, "unit": "kWh"}
